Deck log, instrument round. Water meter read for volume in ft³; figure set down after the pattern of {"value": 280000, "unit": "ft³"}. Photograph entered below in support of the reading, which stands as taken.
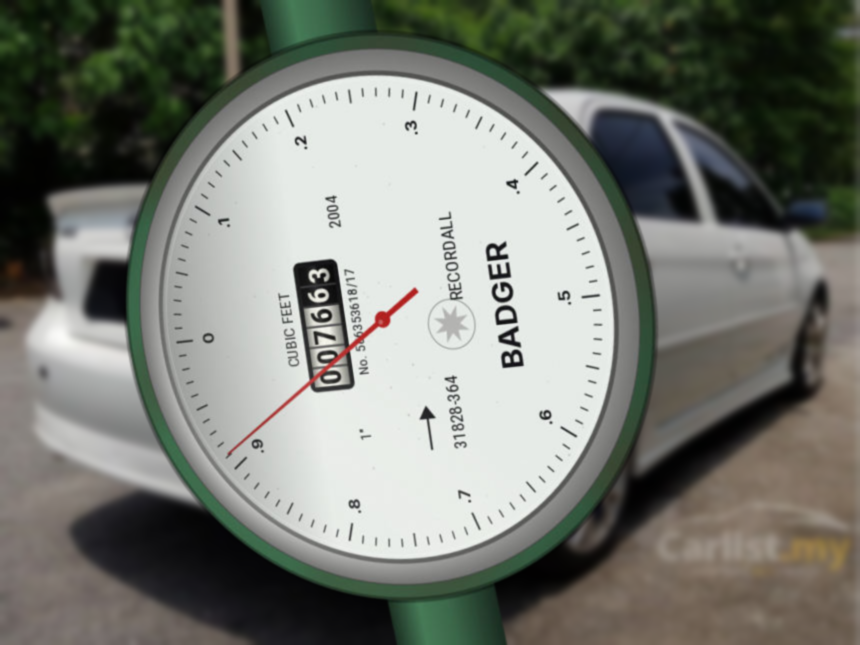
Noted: {"value": 7662.91, "unit": "ft³"}
